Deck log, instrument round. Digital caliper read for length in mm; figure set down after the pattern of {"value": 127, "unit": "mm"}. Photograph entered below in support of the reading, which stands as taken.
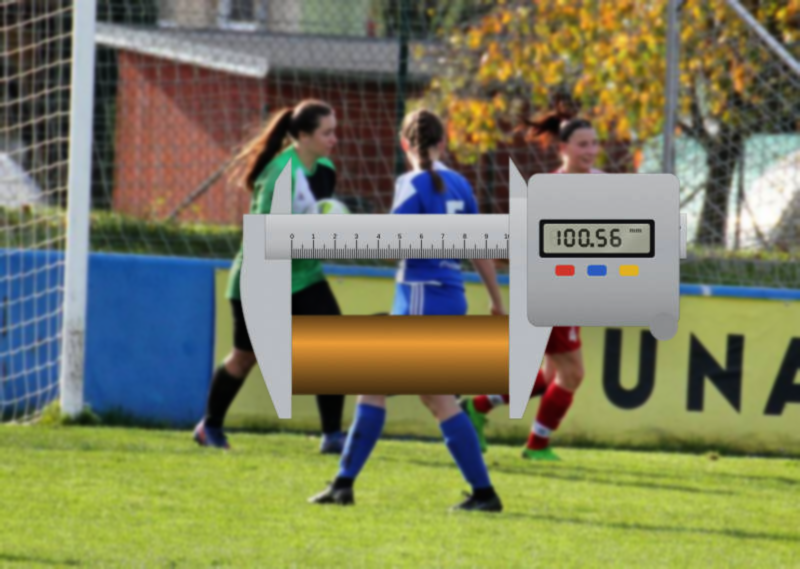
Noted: {"value": 100.56, "unit": "mm"}
